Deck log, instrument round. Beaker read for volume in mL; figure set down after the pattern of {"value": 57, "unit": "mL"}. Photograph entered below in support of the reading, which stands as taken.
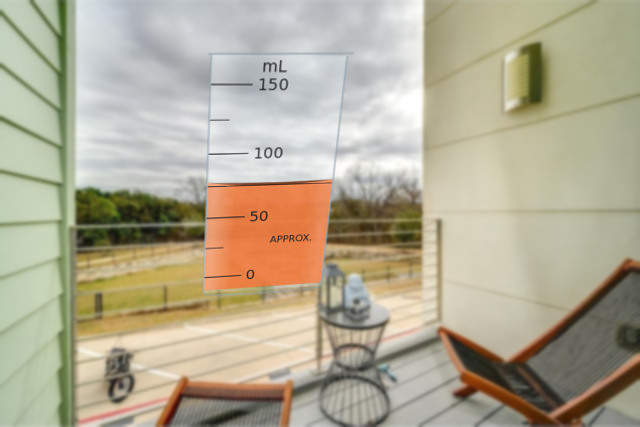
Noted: {"value": 75, "unit": "mL"}
